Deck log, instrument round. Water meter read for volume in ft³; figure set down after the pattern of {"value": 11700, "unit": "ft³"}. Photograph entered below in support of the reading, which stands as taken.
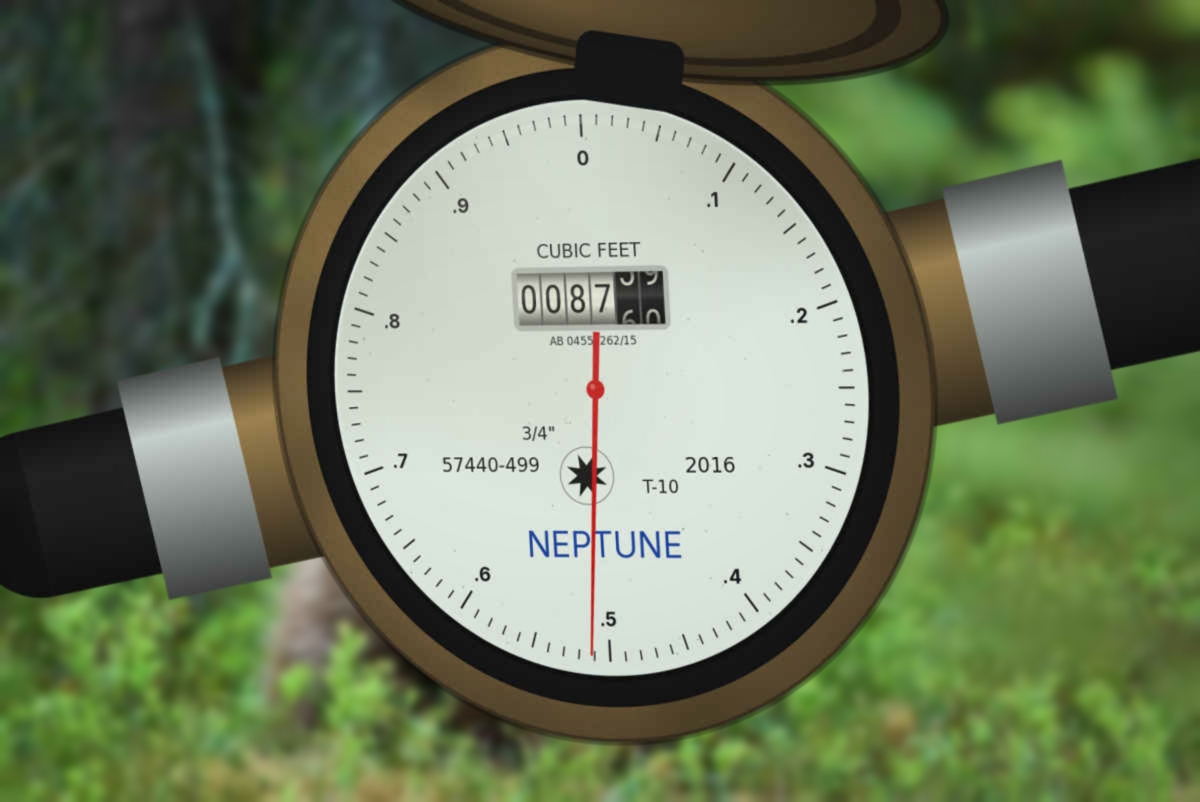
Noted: {"value": 8759.51, "unit": "ft³"}
